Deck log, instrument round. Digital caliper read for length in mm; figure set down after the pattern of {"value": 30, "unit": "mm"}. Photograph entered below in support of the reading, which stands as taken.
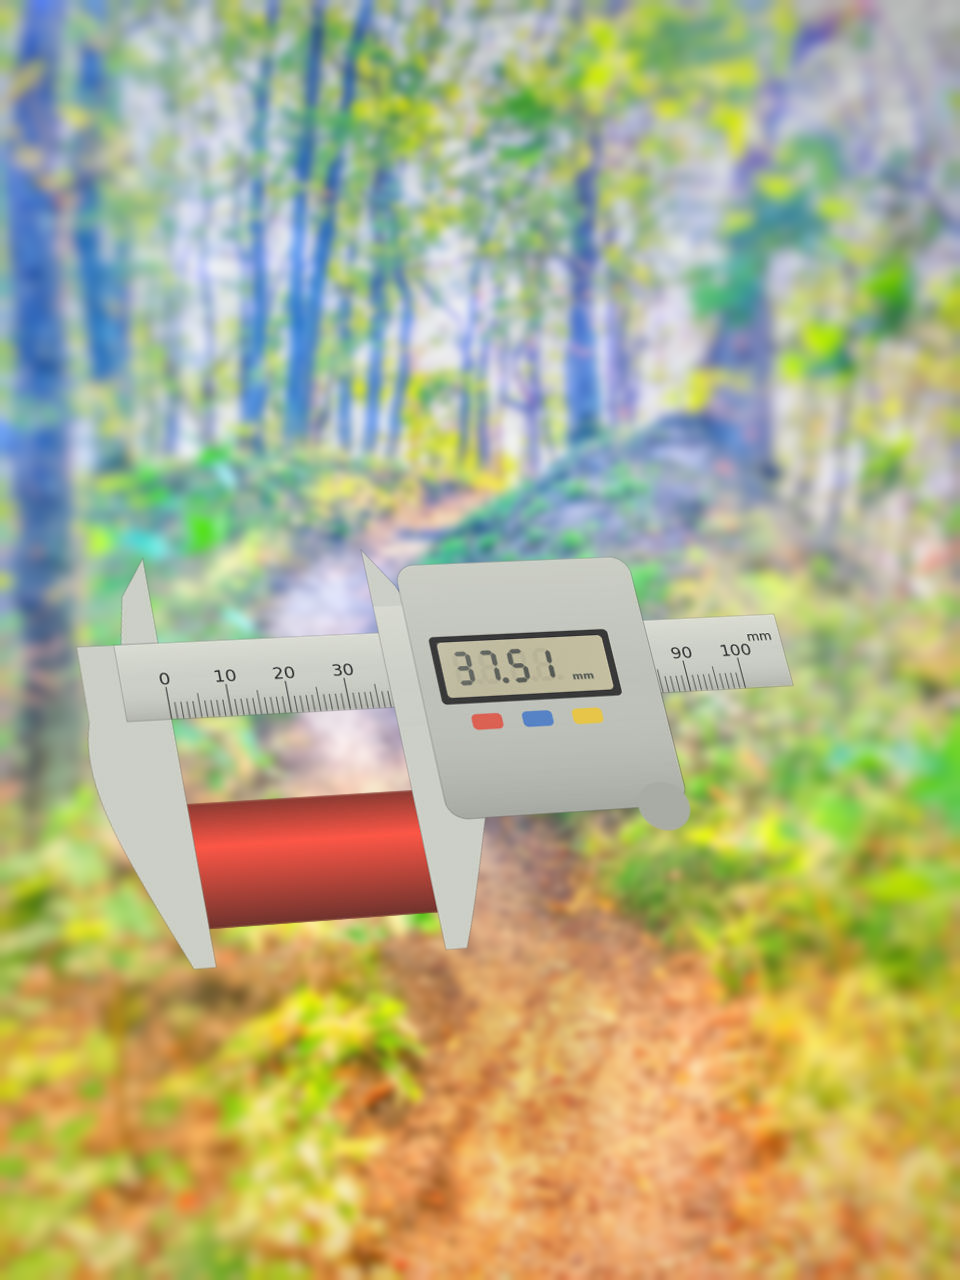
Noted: {"value": 37.51, "unit": "mm"}
